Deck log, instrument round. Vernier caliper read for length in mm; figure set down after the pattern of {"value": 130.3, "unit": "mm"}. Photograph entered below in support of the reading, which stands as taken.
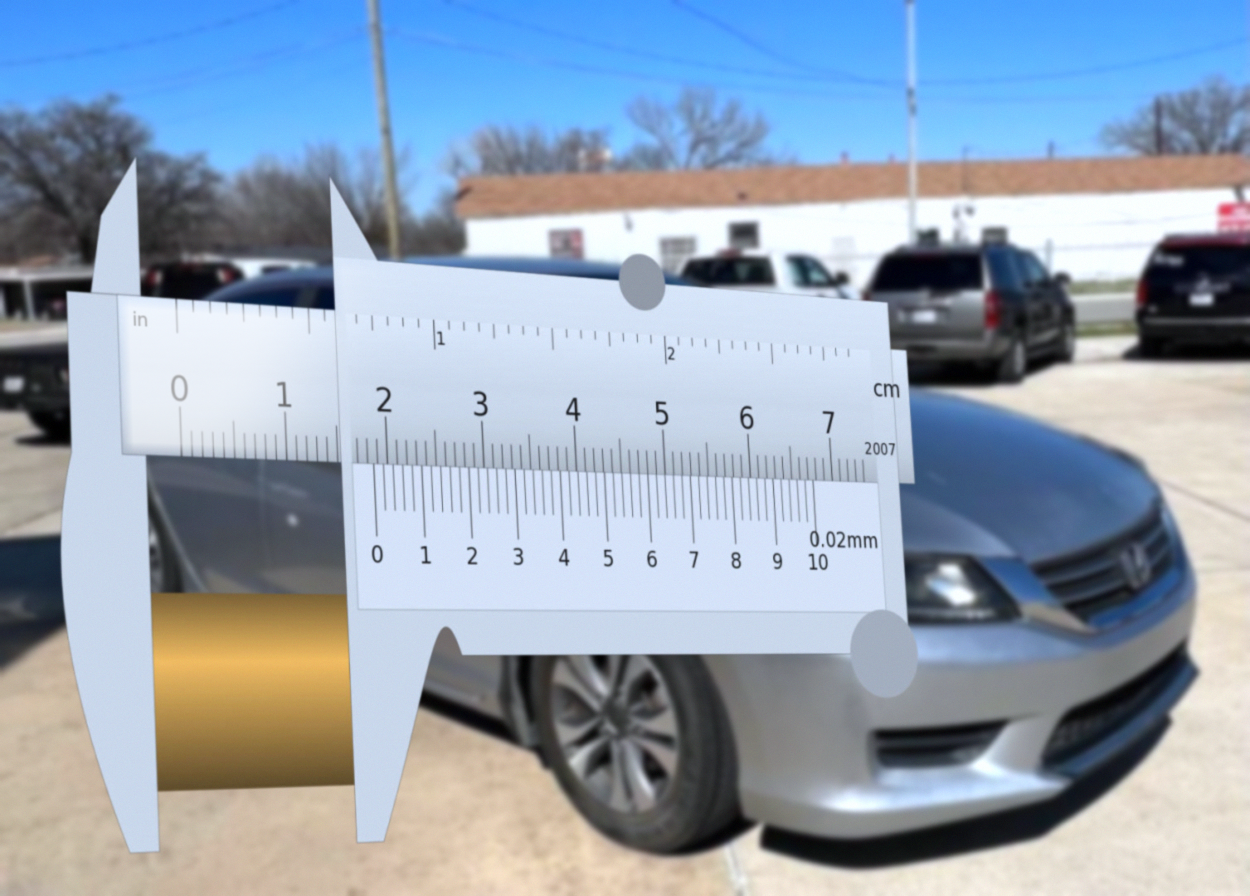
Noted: {"value": 18.6, "unit": "mm"}
